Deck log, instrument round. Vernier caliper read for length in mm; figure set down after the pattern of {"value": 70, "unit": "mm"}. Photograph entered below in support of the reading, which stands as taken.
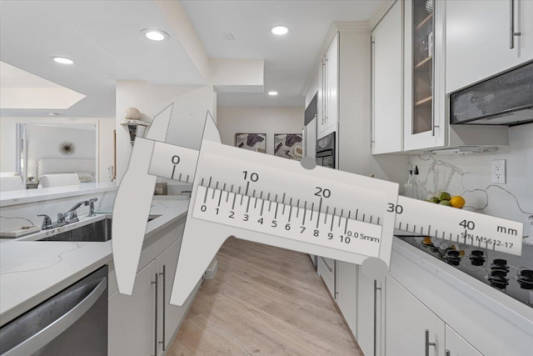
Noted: {"value": 4.8, "unit": "mm"}
